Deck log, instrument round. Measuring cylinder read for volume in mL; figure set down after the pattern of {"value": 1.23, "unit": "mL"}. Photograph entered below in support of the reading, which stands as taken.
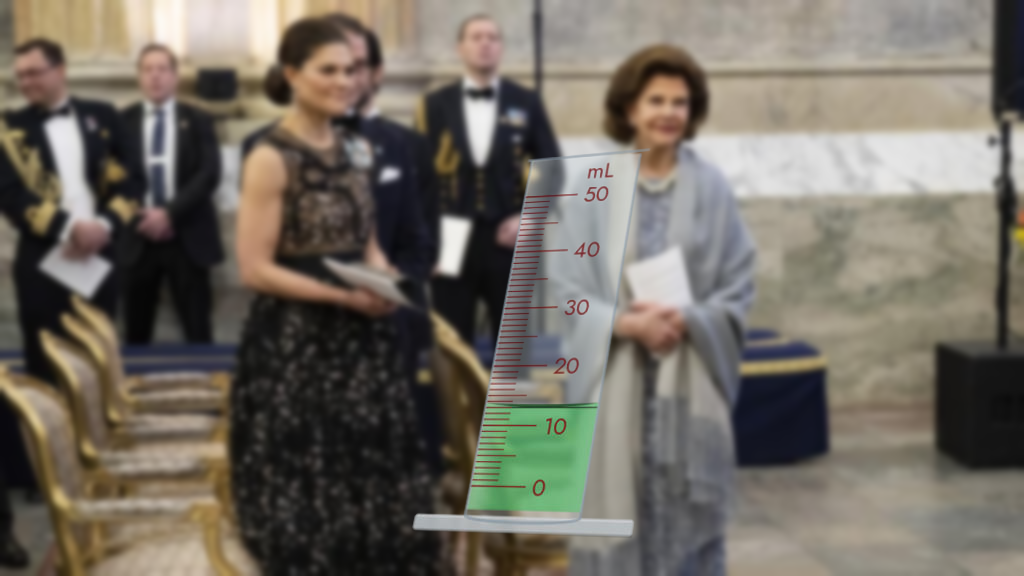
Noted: {"value": 13, "unit": "mL"}
